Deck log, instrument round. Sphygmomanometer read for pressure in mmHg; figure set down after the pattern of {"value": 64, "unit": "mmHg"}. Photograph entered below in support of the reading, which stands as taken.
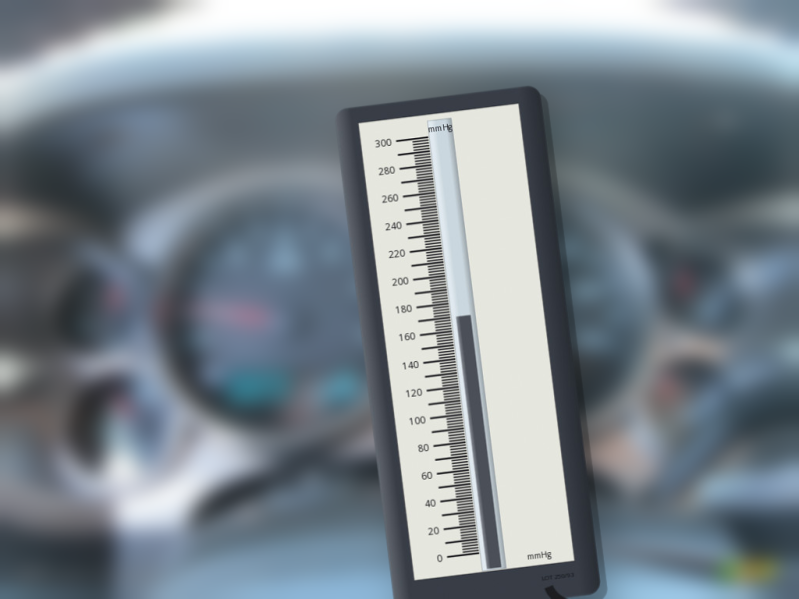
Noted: {"value": 170, "unit": "mmHg"}
